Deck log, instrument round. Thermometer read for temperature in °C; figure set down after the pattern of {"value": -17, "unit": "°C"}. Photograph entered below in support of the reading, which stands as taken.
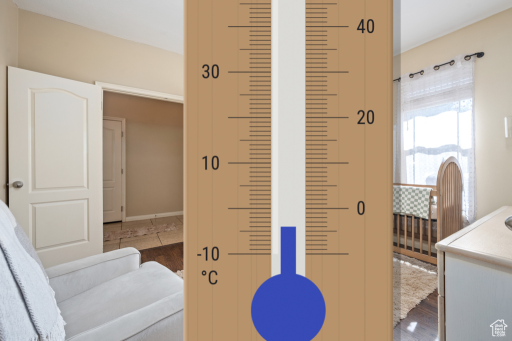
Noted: {"value": -4, "unit": "°C"}
